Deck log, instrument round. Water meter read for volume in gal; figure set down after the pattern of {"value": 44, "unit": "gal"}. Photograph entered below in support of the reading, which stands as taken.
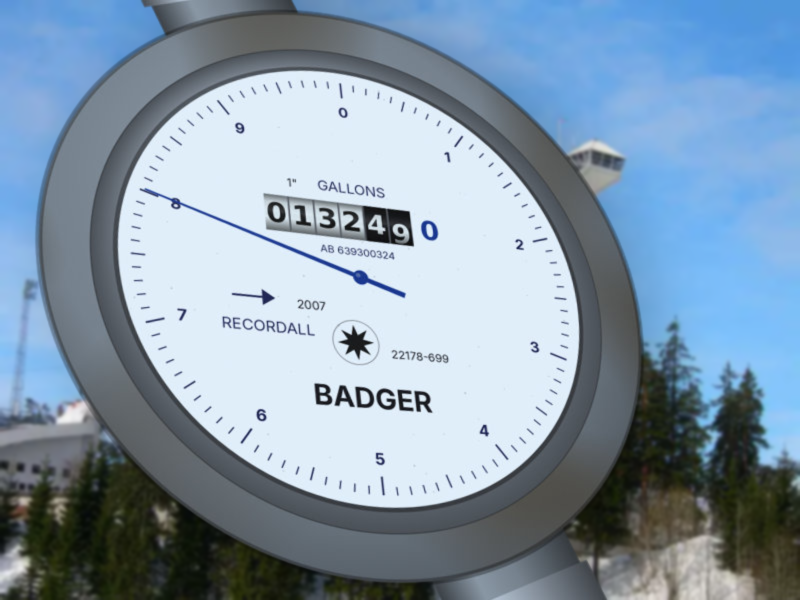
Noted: {"value": 132488.0, "unit": "gal"}
